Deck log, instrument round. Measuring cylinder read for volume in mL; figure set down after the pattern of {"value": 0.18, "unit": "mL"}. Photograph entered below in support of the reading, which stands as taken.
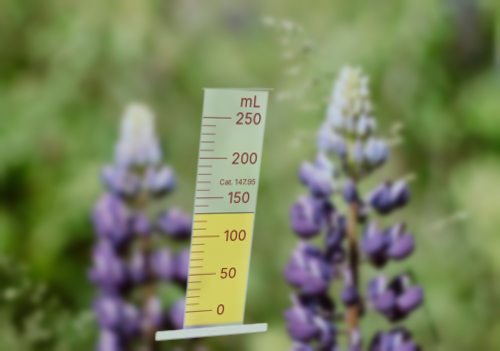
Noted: {"value": 130, "unit": "mL"}
